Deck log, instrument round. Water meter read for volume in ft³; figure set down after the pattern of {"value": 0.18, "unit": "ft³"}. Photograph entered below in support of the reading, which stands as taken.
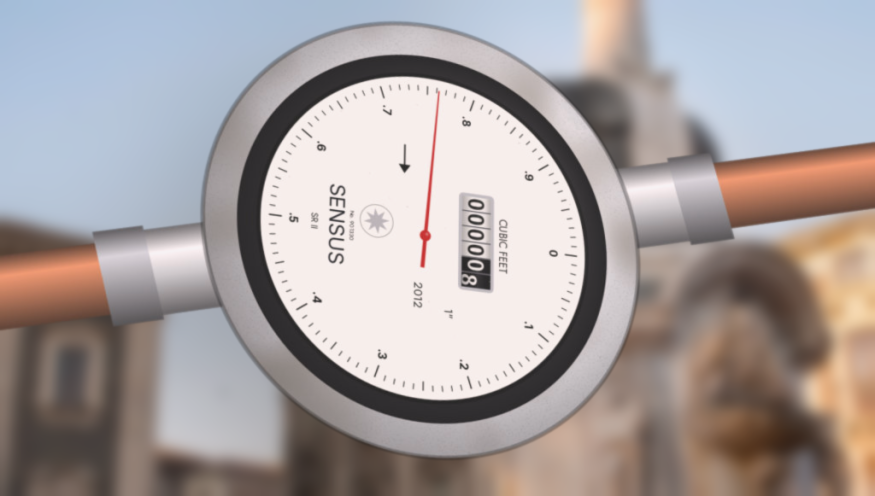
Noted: {"value": 7.76, "unit": "ft³"}
